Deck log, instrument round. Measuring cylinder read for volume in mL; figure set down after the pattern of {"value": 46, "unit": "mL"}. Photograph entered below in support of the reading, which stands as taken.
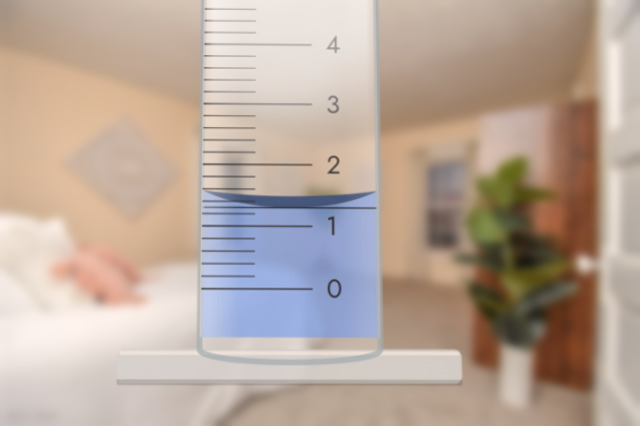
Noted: {"value": 1.3, "unit": "mL"}
